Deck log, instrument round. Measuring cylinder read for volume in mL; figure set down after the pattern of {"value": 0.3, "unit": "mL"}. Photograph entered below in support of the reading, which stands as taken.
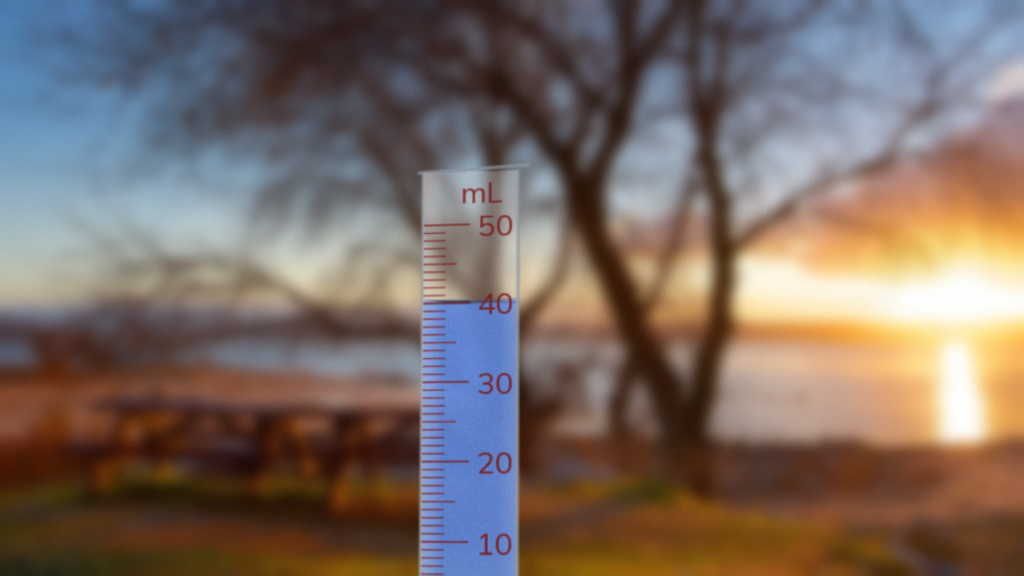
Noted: {"value": 40, "unit": "mL"}
